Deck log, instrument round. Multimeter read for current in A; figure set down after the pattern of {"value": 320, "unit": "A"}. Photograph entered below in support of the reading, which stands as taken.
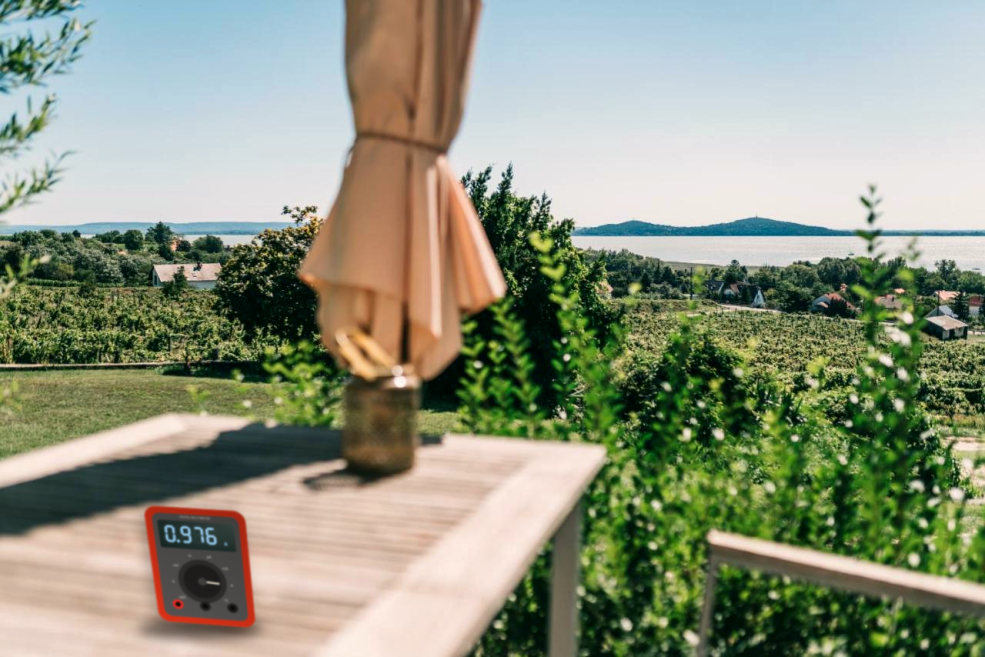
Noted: {"value": 0.976, "unit": "A"}
